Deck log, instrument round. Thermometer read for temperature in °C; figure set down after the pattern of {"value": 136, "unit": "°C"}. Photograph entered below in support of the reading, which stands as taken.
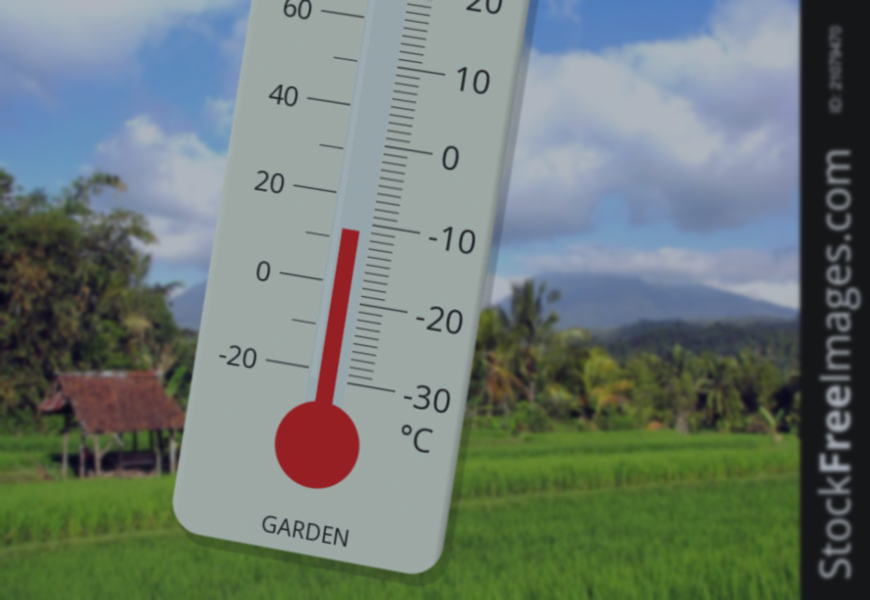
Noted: {"value": -11, "unit": "°C"}
